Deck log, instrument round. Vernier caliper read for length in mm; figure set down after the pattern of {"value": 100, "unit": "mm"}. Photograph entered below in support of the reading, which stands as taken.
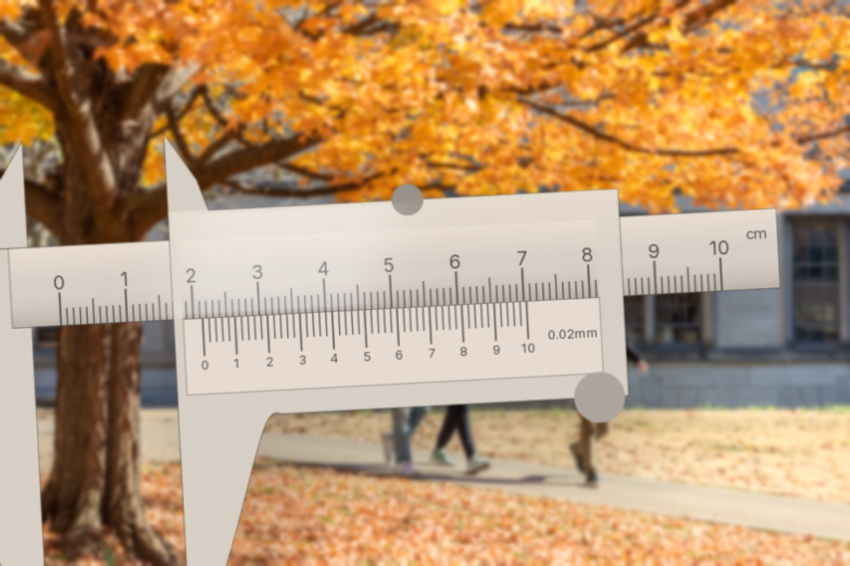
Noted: {"value": 21.4, "unit": "mm"}
